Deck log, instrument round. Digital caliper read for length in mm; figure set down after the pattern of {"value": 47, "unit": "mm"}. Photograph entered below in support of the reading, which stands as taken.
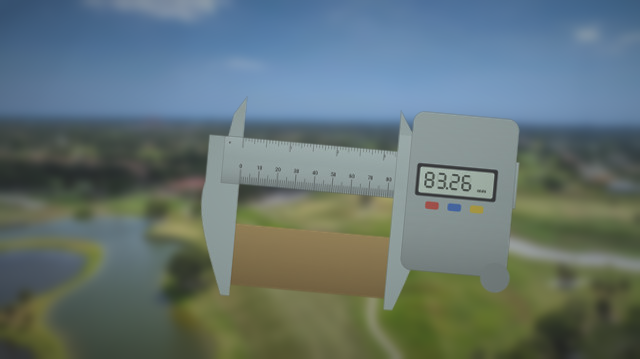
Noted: {"value": 83.26, "unit": "mm"}
